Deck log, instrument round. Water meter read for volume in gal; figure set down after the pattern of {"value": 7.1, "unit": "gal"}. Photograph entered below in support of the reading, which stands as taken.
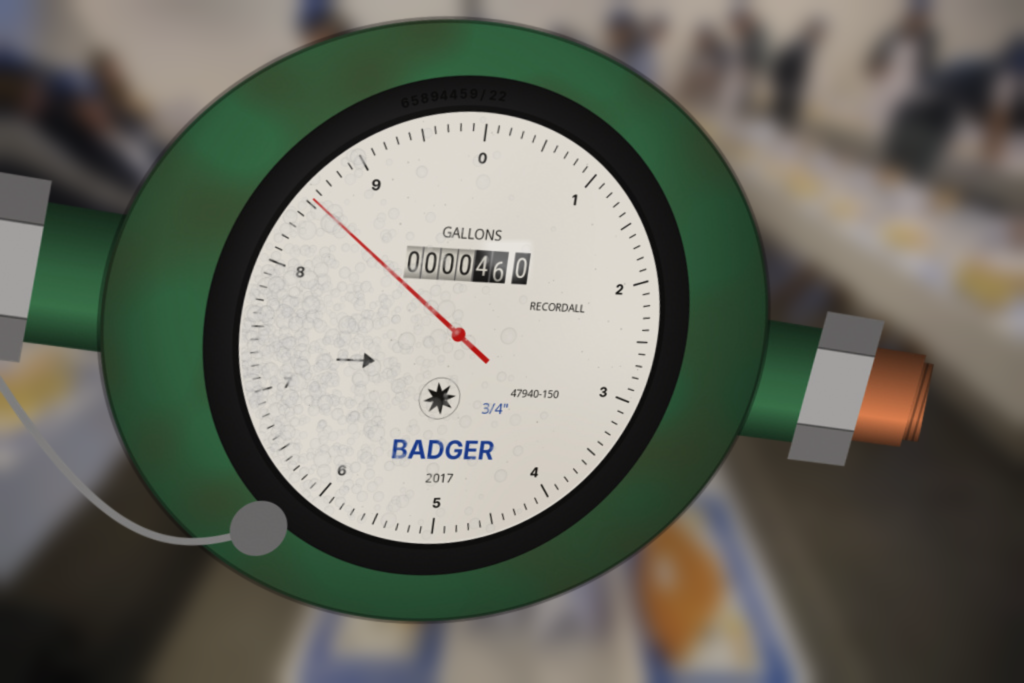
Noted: {"value": 458.5, "unit": "gal"}
